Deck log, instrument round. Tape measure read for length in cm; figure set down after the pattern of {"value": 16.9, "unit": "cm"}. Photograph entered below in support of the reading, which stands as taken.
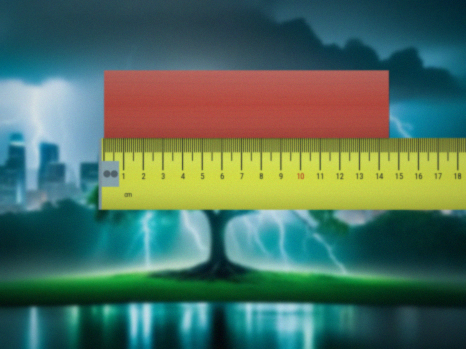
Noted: {"value": 14.5, "unit": "cm"}
